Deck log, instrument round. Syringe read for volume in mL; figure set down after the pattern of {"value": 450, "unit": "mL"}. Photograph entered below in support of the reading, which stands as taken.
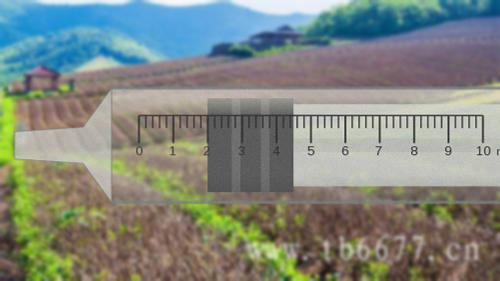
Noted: {"value": 2, "unit": "mL"}
